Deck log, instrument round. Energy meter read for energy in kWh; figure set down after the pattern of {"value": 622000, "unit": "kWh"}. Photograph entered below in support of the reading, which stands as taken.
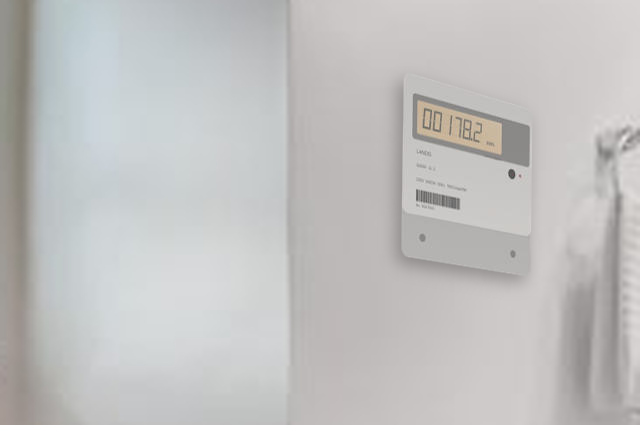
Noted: {"value": 178.2, "unit": "kWh"}
